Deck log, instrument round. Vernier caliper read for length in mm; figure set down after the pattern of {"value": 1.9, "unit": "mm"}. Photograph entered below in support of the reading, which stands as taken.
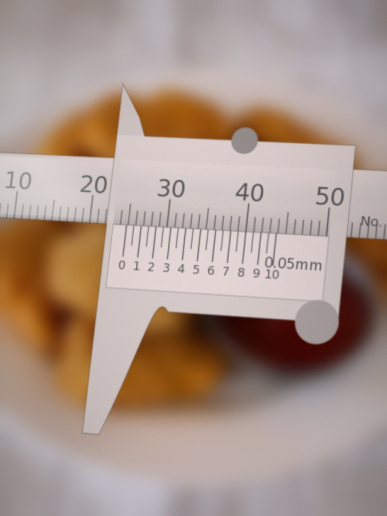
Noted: {"value": 24.8, "unit": "mm"}
